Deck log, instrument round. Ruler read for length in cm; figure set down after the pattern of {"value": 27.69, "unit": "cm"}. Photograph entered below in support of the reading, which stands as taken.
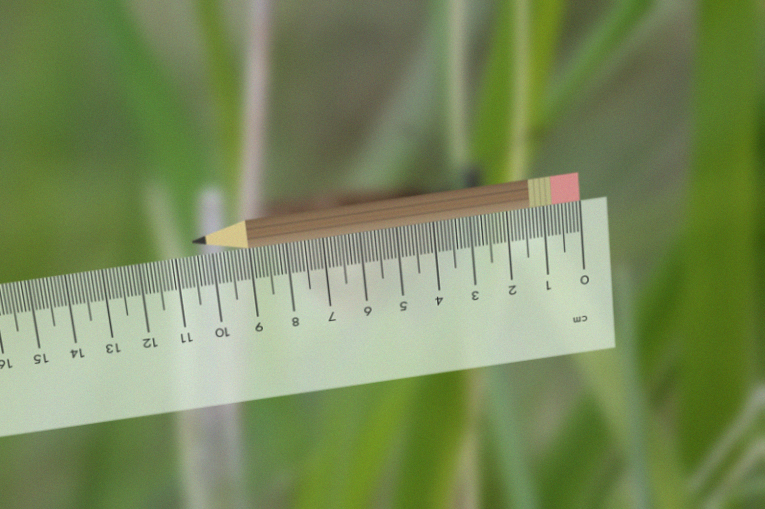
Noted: {"value": 10.5, "unit": "cm"}
